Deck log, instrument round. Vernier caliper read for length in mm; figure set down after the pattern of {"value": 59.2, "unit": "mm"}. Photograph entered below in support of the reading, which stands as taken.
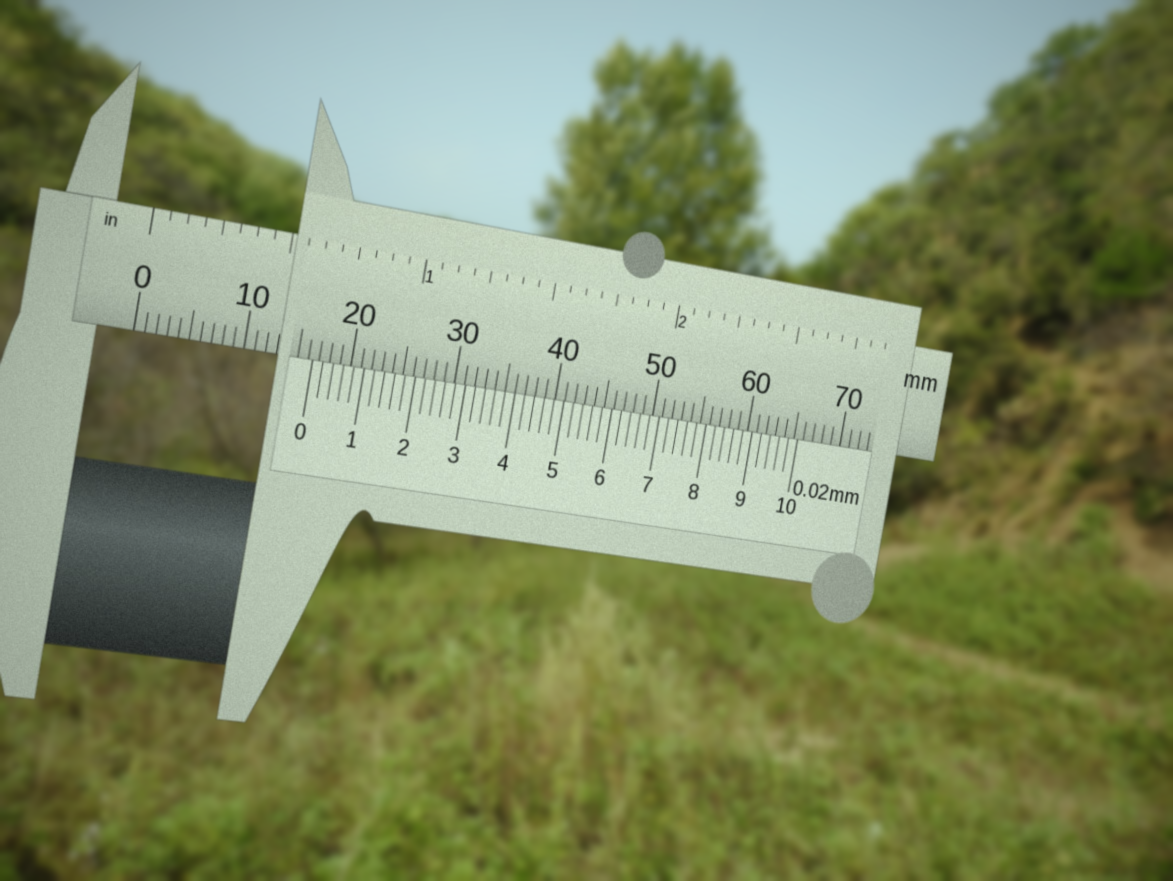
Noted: {"value": 16.4, "unit": "mm"}
